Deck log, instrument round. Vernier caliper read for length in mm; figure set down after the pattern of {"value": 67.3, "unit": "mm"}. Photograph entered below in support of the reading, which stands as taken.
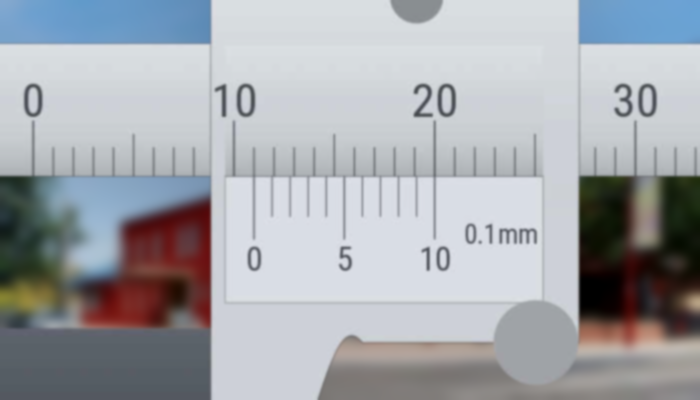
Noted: {"value": 11.0, "unit": "mm"}
